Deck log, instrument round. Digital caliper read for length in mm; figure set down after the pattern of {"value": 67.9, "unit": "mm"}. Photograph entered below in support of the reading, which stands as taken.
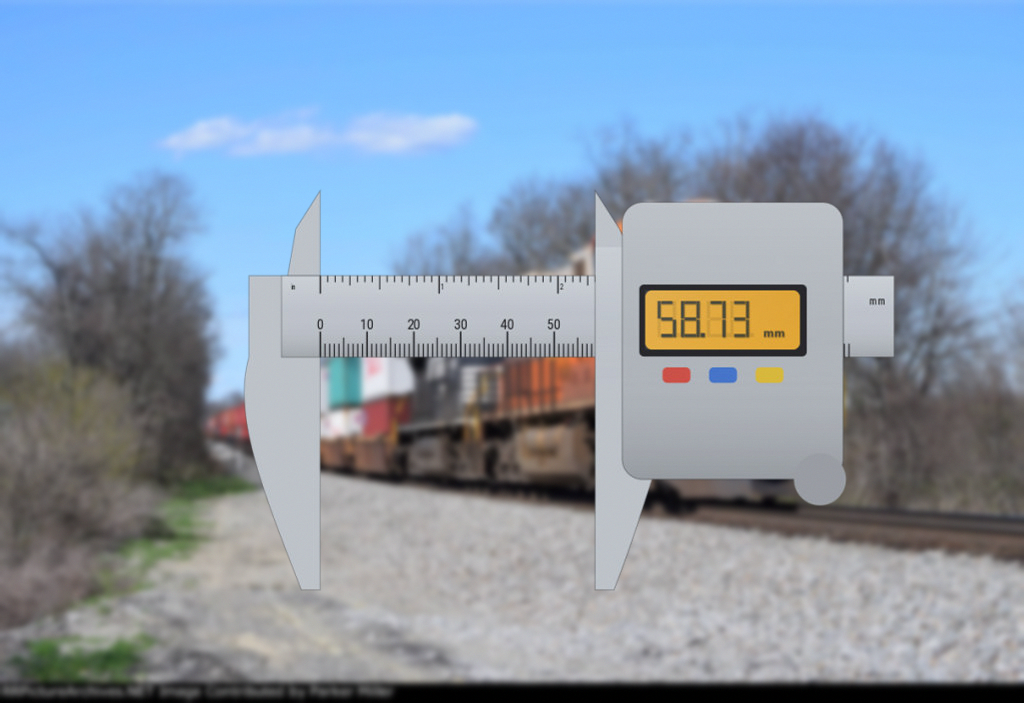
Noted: {"value": 58.73, "unit": "mm"}
